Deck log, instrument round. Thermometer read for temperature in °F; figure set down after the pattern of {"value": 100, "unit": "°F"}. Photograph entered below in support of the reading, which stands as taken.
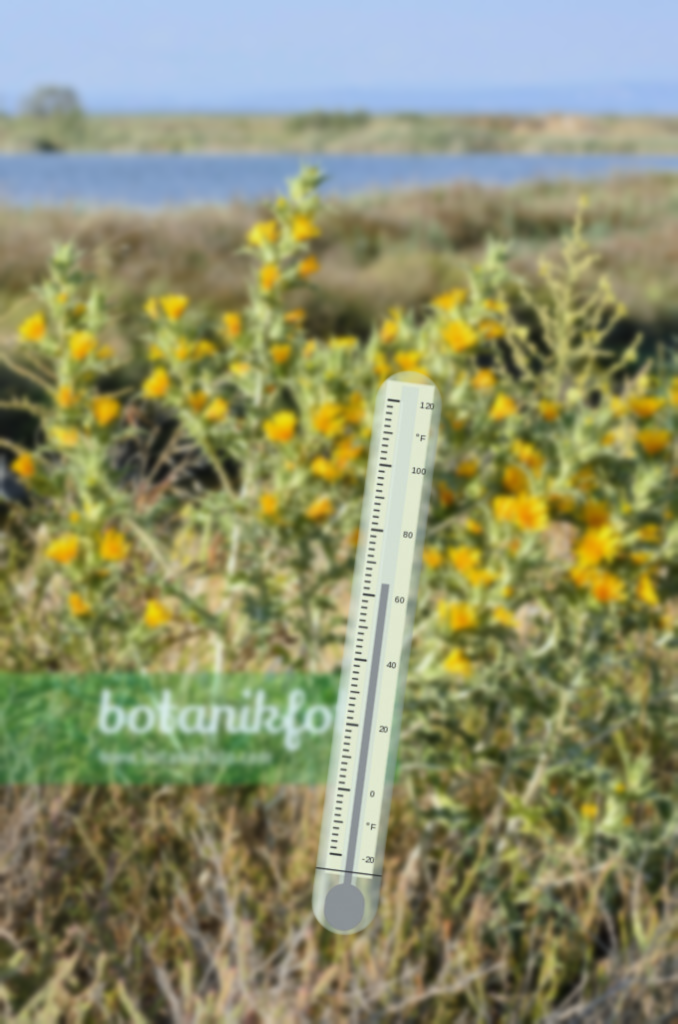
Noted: {"value": 64, "unit": "°F"}
